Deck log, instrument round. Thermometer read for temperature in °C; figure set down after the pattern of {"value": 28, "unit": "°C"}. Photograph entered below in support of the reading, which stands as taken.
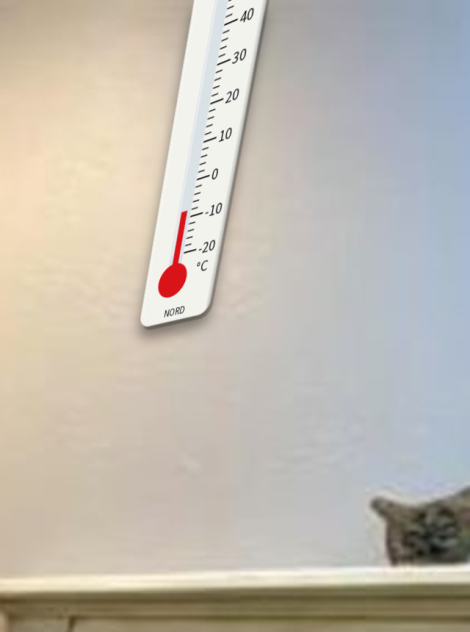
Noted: {"value": -8, "unit": "°C"}
